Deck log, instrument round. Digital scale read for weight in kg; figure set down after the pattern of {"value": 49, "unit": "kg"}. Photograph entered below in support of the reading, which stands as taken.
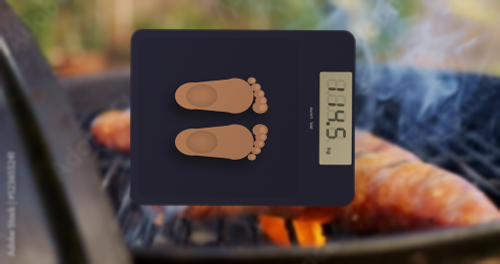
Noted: {"value": 114.5, "unit": "kg"}
